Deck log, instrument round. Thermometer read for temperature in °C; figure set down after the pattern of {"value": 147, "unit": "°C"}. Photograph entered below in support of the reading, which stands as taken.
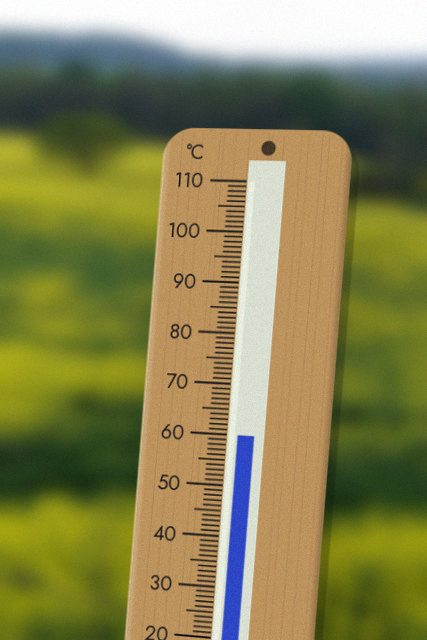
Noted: {"value": 60, "unit": "°C"}
